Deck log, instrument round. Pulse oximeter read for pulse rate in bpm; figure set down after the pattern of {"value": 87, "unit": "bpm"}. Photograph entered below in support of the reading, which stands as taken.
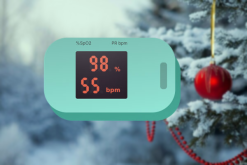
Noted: {"value": 55, "unit": "bpm"}
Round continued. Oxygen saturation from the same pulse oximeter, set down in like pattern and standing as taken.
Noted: {"value": 98, "unit": "%"}
